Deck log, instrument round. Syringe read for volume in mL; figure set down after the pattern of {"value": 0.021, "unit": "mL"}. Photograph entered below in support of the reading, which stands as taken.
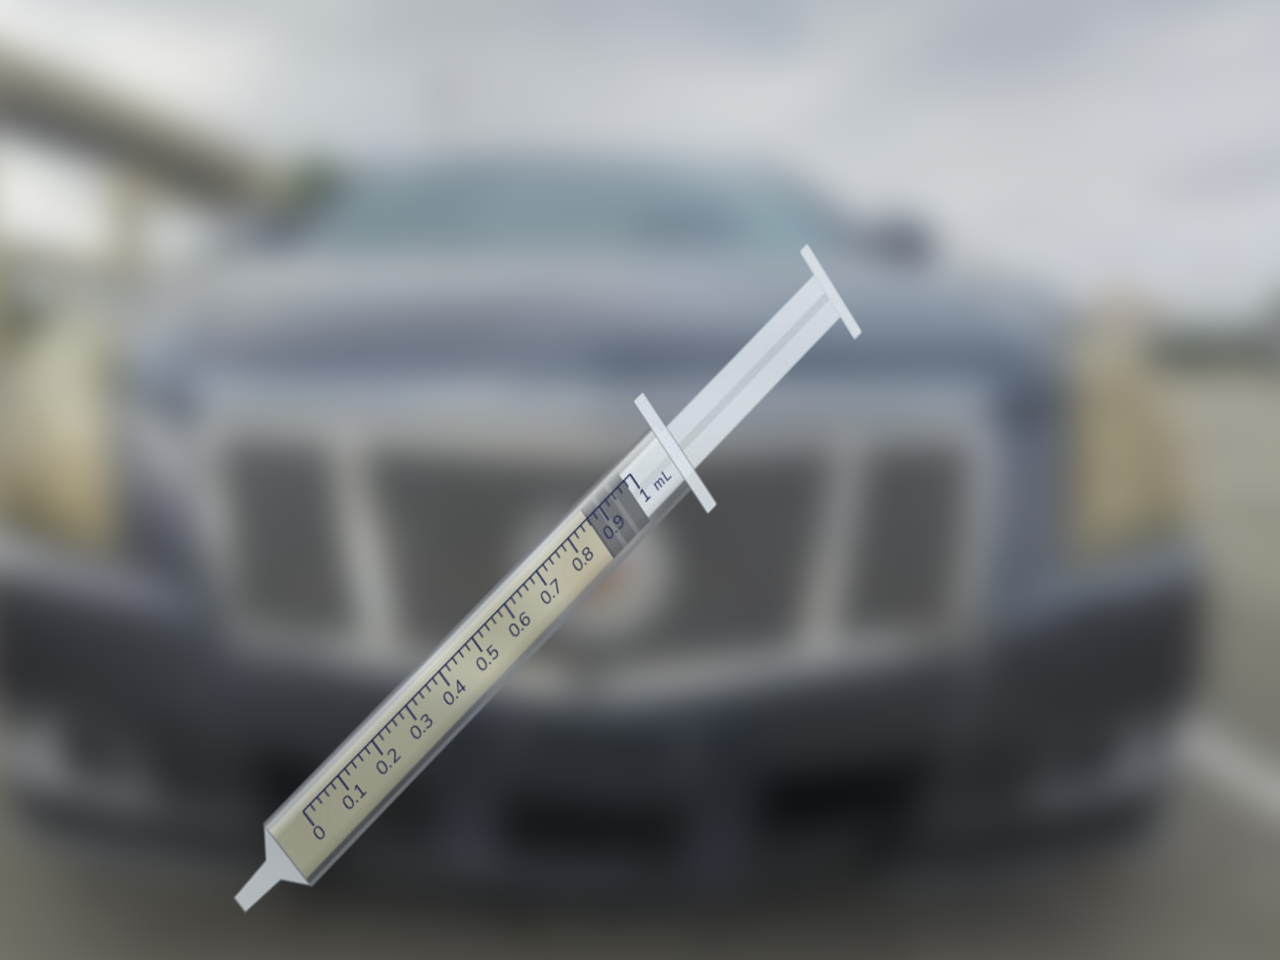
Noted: {"value": 0.86, "unit": "mL"}
